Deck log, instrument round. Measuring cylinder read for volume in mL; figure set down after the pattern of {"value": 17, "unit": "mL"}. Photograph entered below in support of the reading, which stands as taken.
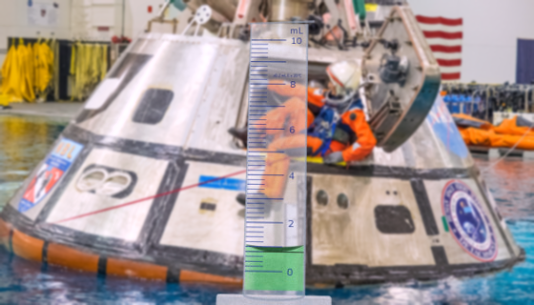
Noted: {"value": 0.8, "unit": "mL"}
